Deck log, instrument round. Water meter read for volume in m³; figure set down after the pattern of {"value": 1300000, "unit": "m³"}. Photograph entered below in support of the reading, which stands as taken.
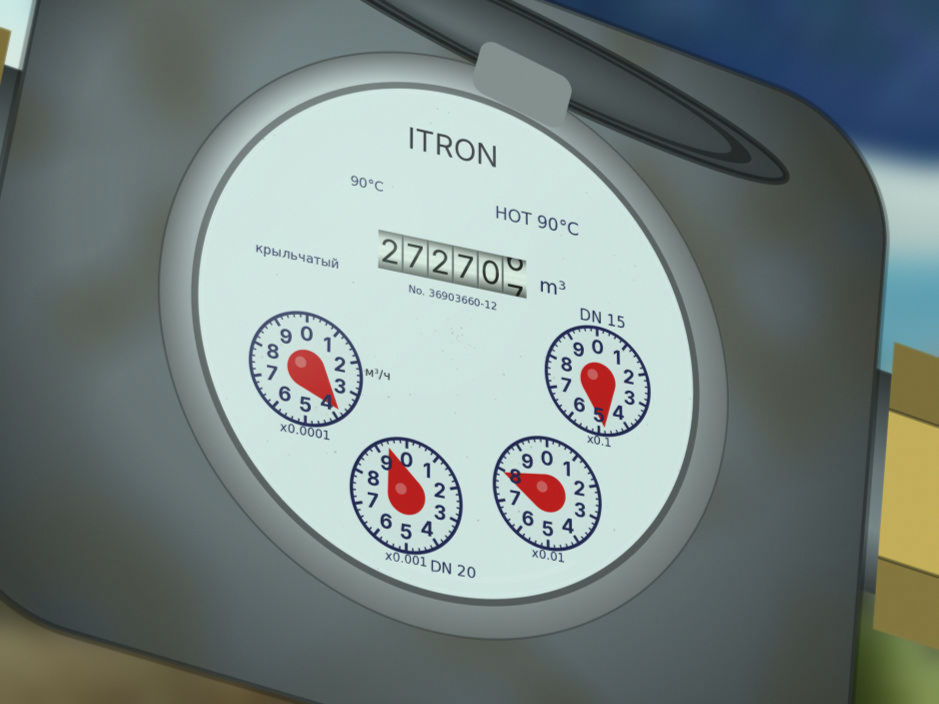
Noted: {"value": 272706.4793, "unit": "m³"}
